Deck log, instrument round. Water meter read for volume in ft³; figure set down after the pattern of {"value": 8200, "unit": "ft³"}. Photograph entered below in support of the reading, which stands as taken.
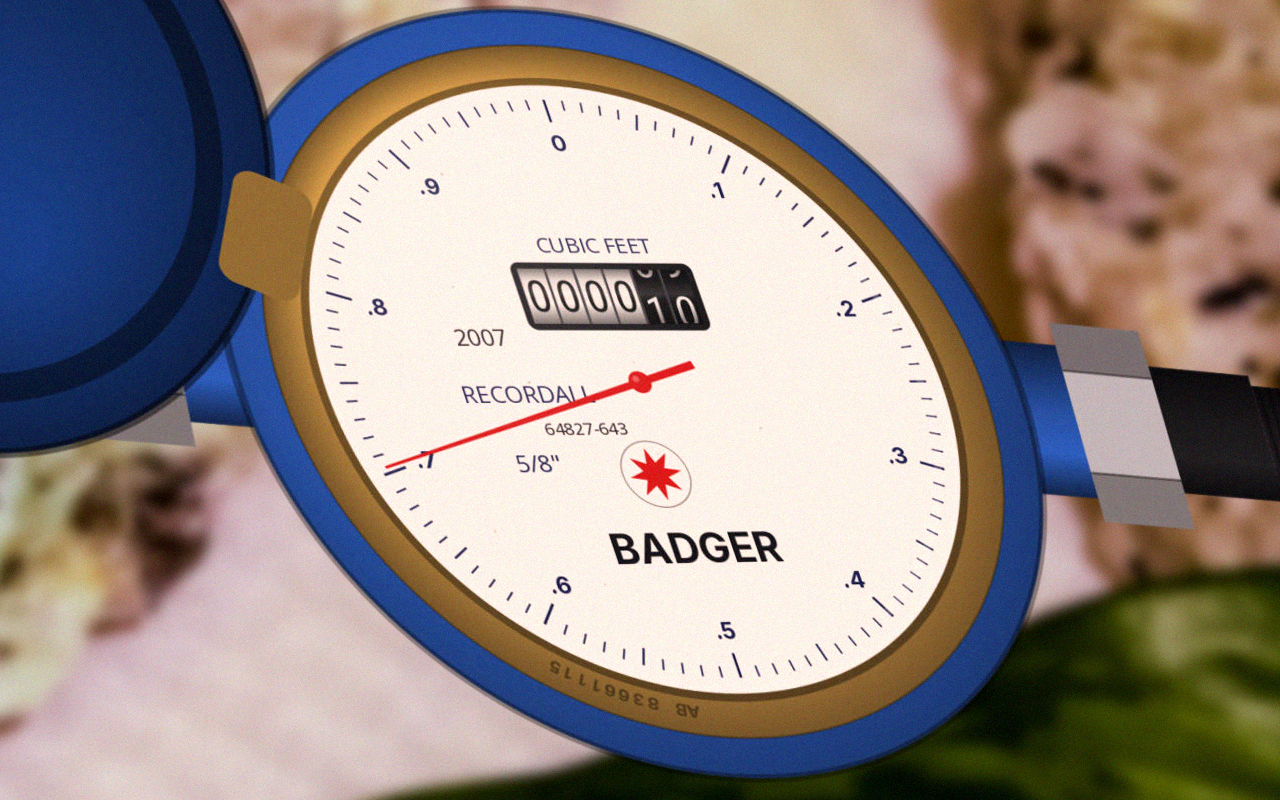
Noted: {"value": 9.70, "unit": "ft³"}
